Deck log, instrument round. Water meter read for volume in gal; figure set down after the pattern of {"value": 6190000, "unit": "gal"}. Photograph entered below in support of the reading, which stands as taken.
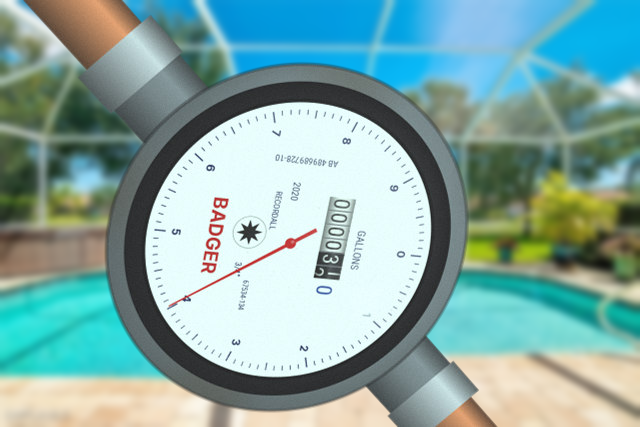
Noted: {"value": 314.0, "unit": "gal"}
